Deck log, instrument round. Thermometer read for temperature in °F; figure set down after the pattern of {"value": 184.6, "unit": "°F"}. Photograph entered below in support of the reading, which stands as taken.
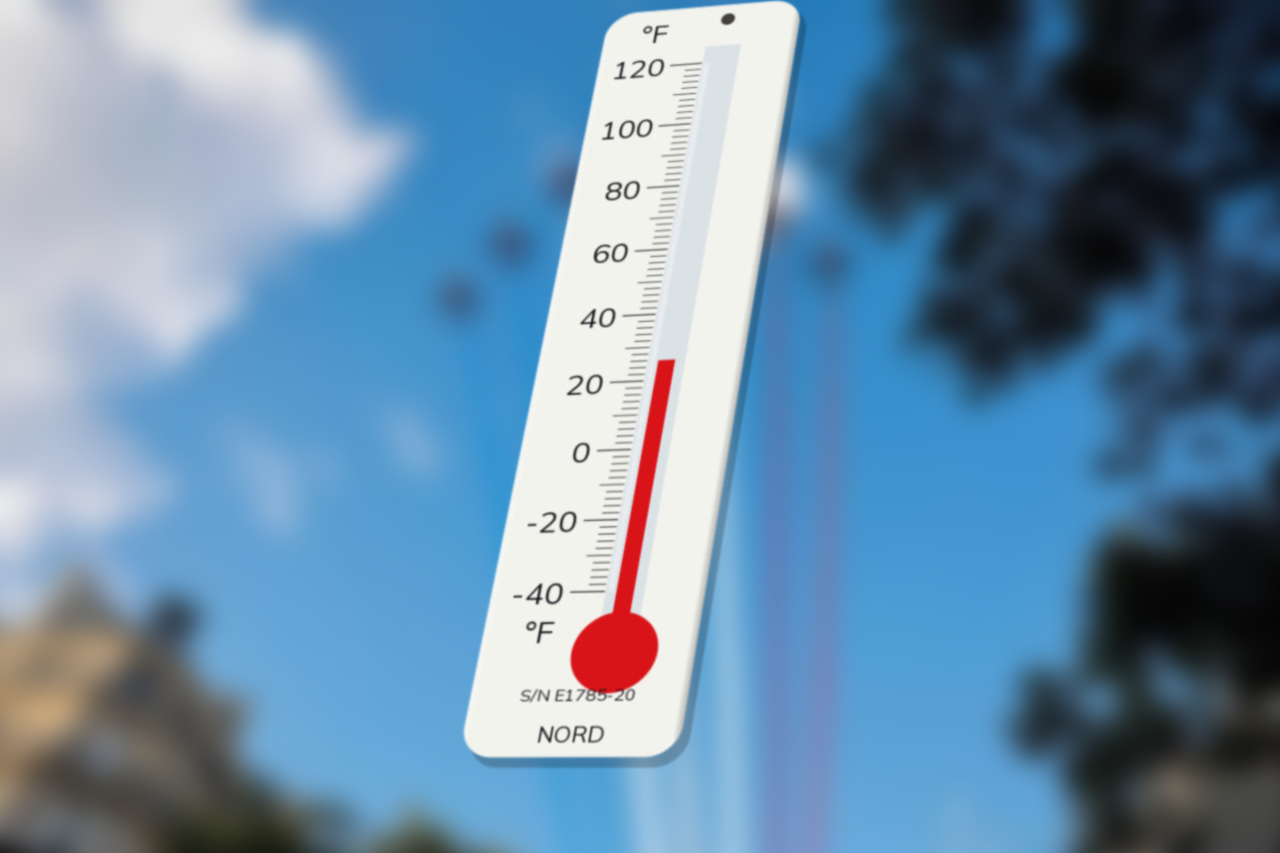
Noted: {"value": 26, "unit": "°F"}
